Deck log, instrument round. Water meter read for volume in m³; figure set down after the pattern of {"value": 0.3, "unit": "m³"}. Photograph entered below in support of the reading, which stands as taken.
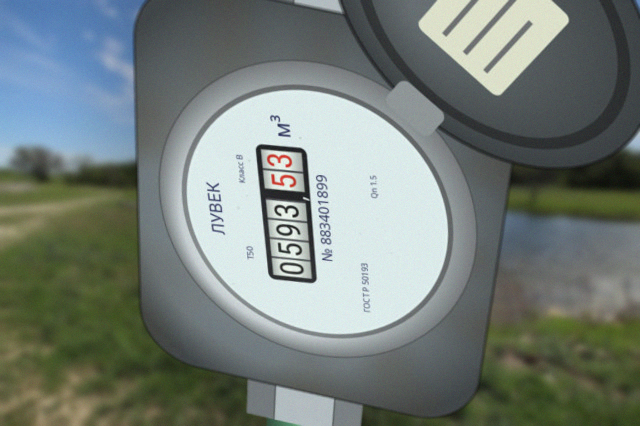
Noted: {"value": 593.53, "unit": "m³"}
